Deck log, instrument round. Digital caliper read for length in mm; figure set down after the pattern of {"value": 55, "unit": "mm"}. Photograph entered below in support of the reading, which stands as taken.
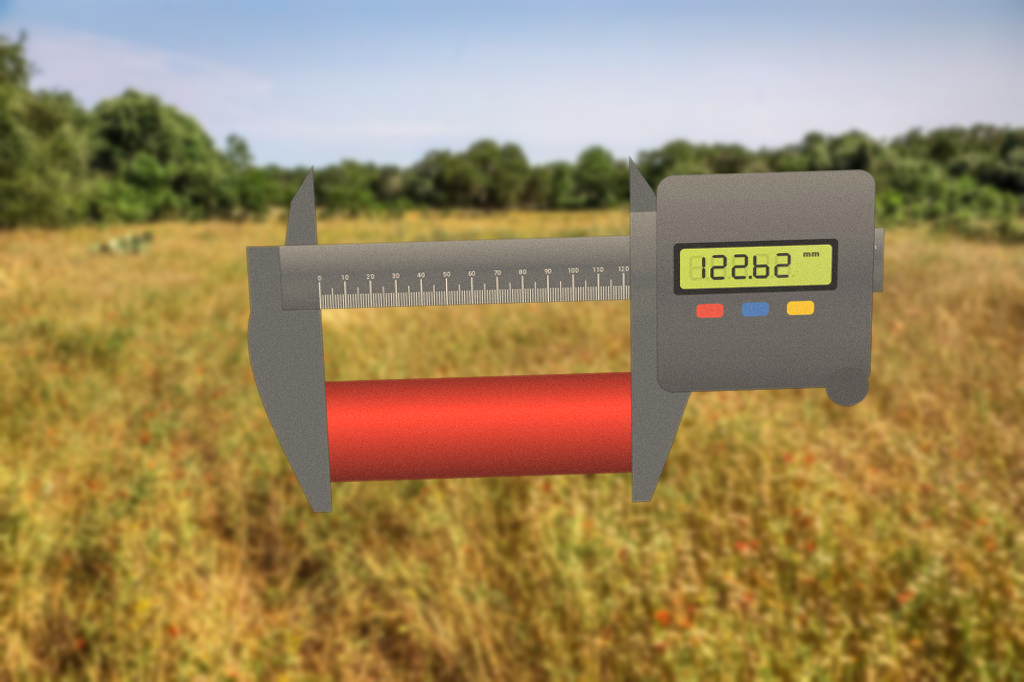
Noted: {"value": 122.62, "unit": "mm"}
